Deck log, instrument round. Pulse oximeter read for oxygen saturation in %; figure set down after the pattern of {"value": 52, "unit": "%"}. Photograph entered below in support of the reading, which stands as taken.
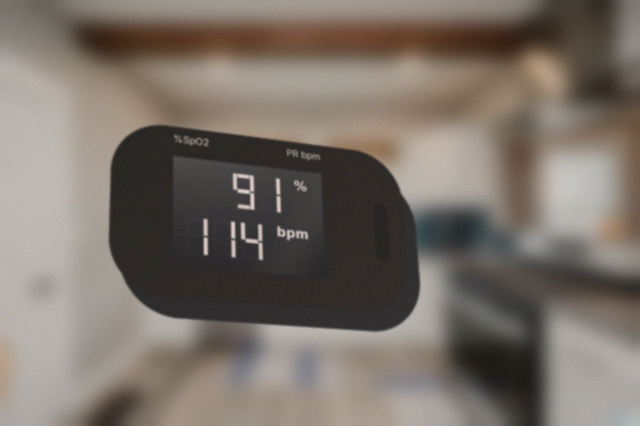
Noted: {"value": 91, "unit": "%"}
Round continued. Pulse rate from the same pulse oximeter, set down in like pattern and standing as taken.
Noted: {"value": 114, "unit": "bpm"}
